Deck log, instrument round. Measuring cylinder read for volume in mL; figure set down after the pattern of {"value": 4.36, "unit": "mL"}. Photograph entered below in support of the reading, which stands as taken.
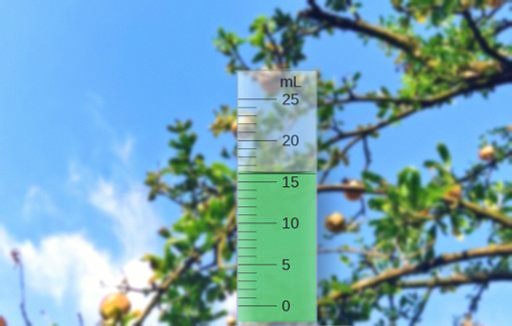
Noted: {"value": 16, "unit": "mL"}
